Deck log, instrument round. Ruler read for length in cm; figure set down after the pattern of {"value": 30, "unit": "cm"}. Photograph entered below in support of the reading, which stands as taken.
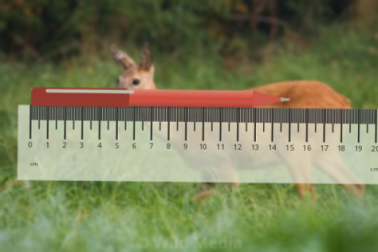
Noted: {"value": 15, "unit": "cm"}
